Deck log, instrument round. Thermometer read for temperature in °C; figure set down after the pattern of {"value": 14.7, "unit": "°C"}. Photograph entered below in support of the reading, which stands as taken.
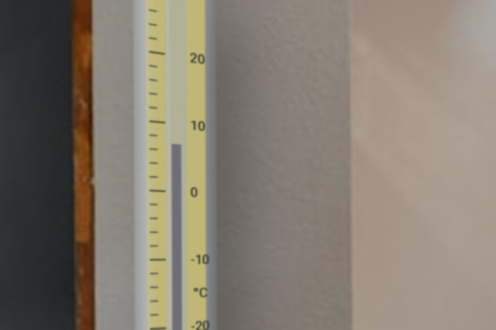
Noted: {"value": 7, "unit": "°C"}
